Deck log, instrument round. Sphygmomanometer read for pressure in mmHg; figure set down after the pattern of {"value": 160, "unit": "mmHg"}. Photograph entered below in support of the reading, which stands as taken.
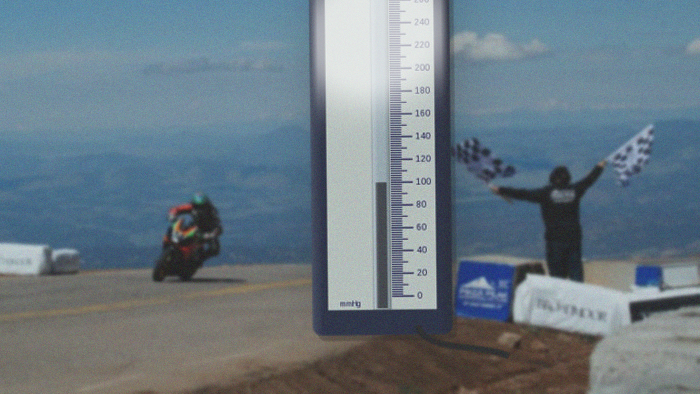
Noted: {"value": 100, "unit": "mmHg"}
